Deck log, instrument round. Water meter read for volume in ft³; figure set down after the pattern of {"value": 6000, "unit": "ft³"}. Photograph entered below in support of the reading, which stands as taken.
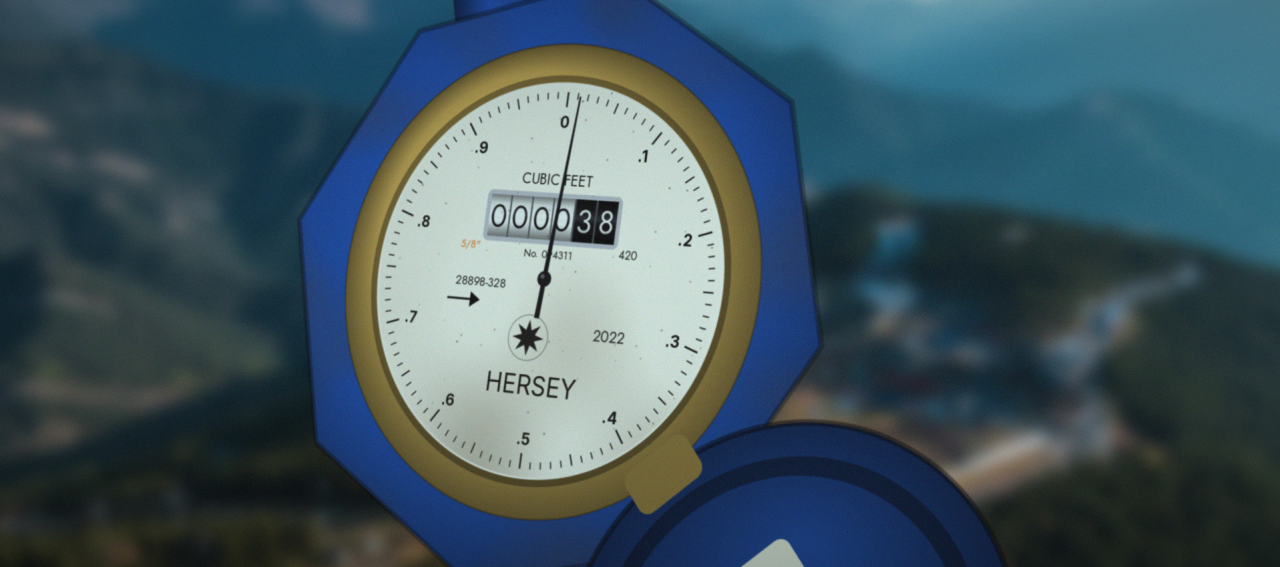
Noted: {"value": 38.01, "unit": "ft³"}
